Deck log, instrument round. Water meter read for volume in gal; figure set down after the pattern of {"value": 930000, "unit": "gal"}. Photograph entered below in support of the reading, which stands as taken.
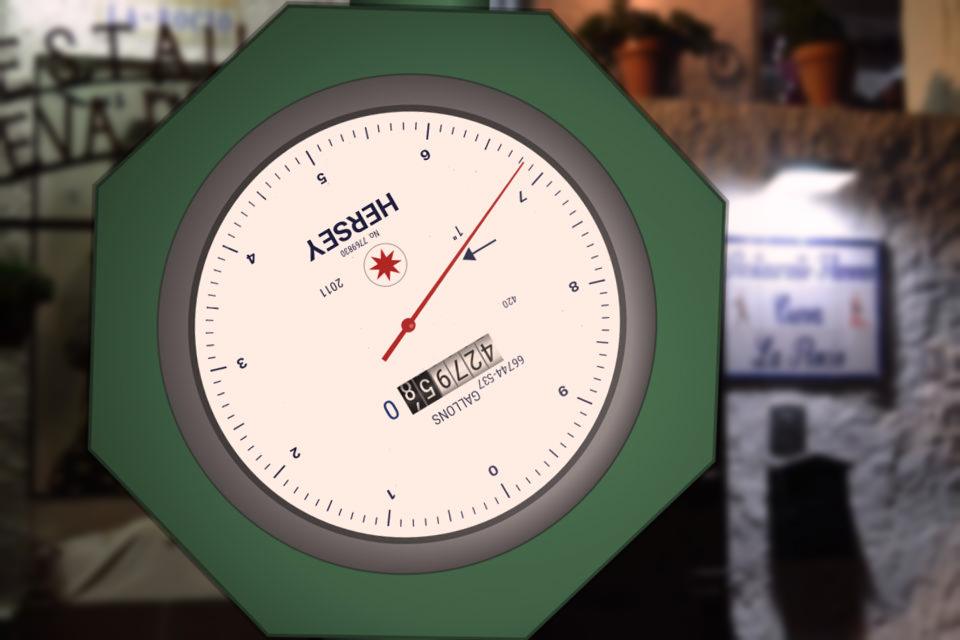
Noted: {"value": 4279576.8, "unit": "gal"}
